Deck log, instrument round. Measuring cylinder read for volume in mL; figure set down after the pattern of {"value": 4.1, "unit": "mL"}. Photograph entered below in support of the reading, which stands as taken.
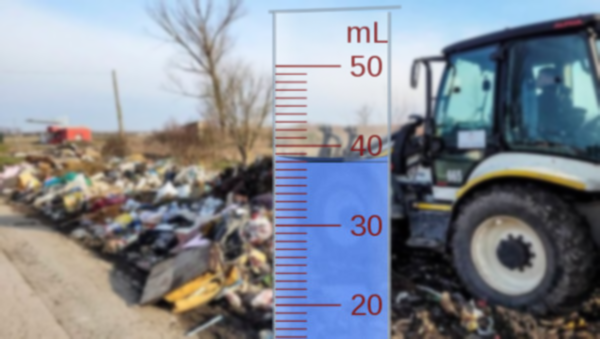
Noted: {"value": 38, "unit": "mL"}
